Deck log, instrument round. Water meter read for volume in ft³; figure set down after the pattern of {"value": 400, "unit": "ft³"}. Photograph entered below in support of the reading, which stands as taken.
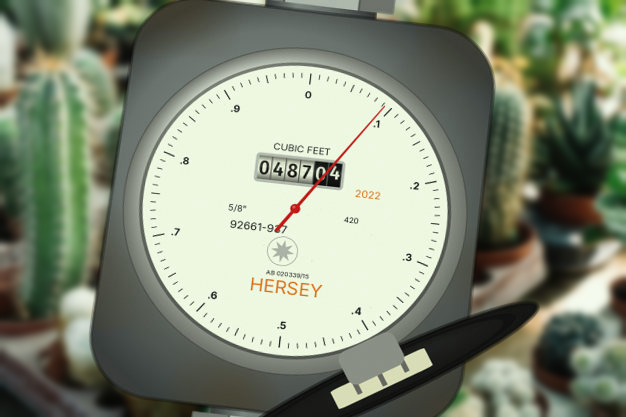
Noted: {"value": 48704.09, "unit": "ft³"}
